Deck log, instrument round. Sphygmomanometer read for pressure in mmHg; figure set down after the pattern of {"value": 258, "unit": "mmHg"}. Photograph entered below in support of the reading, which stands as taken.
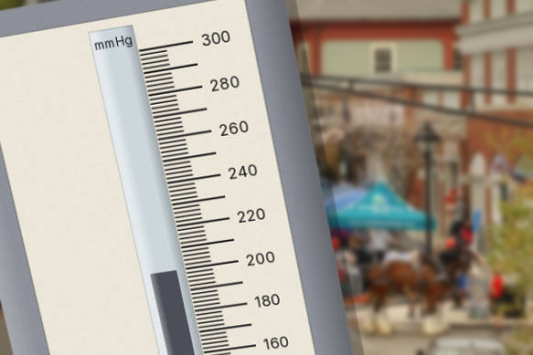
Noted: {"value": 200, "unit": "mmHg"}
